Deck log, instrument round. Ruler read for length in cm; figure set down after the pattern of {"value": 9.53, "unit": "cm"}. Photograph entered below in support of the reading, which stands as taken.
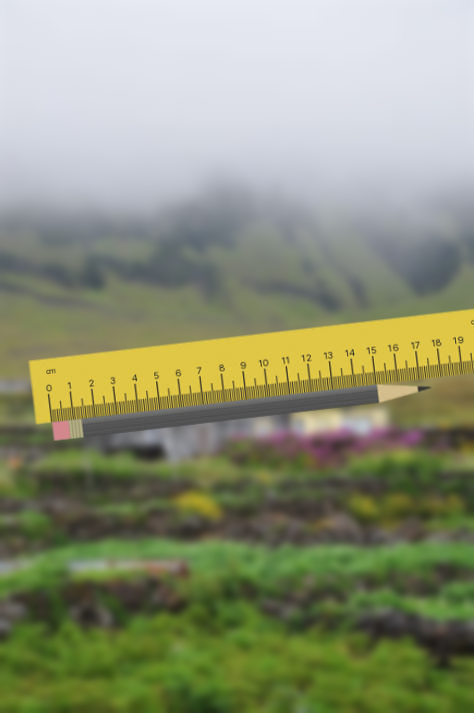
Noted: {"value": 17.5, "unit": "cm"}
